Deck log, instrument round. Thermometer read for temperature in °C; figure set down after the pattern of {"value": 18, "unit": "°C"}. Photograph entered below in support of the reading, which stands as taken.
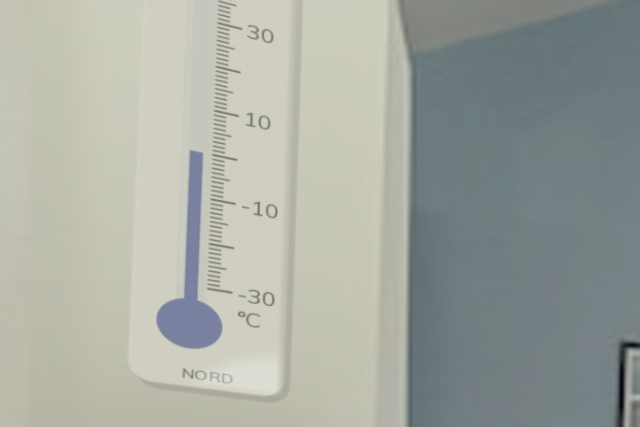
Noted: {"value": 0, "unit": "°C"}
